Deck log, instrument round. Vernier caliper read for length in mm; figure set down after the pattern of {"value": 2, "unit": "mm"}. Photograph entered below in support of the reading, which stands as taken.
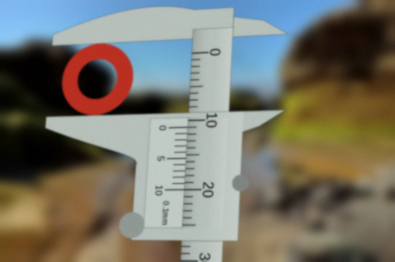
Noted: {"value": 11.0, "unit": "mm"}
